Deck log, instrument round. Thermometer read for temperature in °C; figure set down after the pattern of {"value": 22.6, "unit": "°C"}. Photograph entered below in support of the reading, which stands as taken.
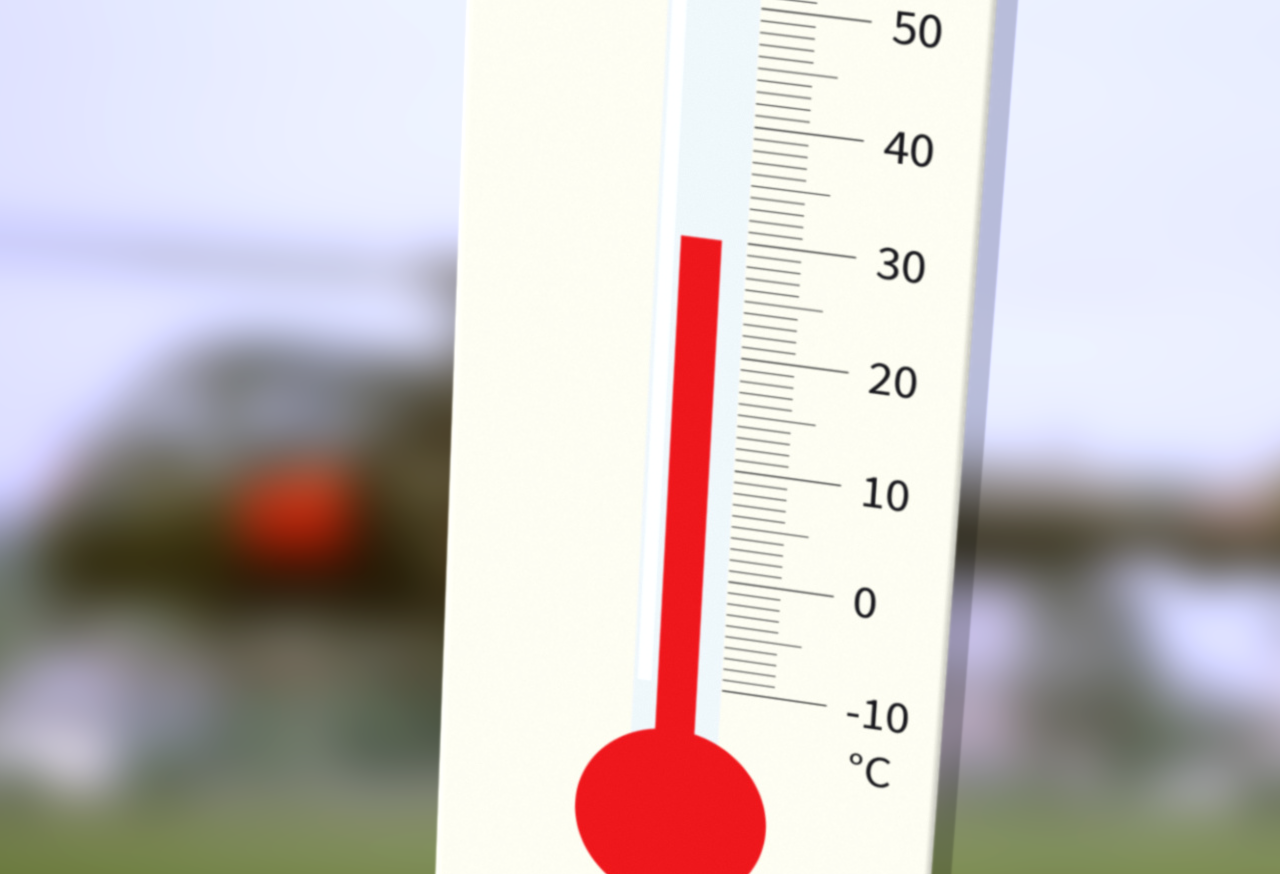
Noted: {"value": 30, "unit": "°C"}
